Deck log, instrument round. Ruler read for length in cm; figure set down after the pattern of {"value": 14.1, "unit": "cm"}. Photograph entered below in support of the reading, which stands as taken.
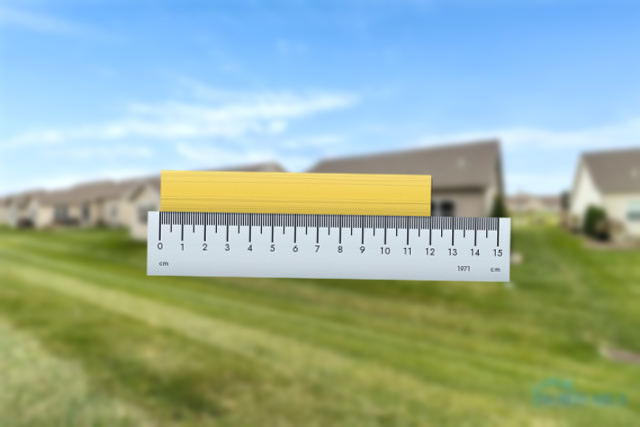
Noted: {"value": 12, "unit": "cm"}
